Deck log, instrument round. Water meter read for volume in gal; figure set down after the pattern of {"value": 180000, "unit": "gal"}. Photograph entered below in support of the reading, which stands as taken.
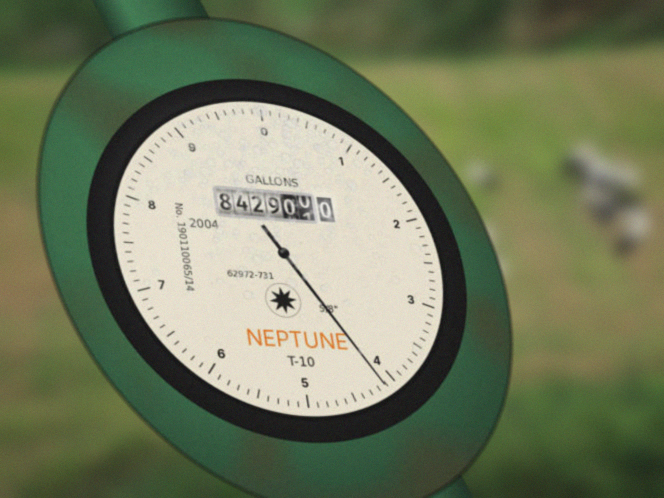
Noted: {"value": 8429004.1, "unit": "gal"}
